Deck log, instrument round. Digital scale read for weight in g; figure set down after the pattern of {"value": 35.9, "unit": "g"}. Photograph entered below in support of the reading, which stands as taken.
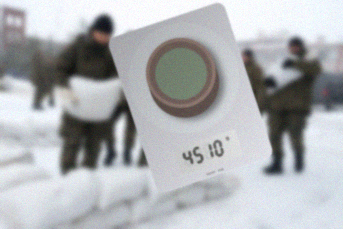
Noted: {"value": 4510, "unit": "g"}
